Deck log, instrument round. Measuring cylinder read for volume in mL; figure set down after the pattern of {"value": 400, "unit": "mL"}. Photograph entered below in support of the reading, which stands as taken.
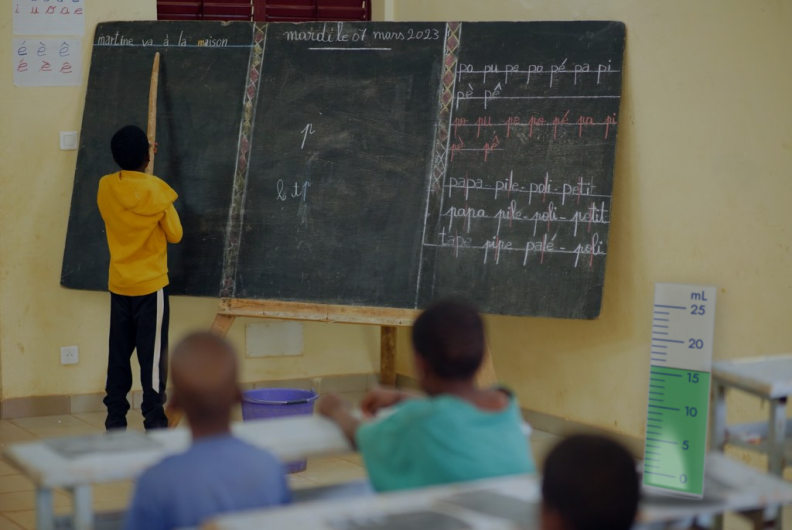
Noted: {"value": 16, "unit": "mL"}
